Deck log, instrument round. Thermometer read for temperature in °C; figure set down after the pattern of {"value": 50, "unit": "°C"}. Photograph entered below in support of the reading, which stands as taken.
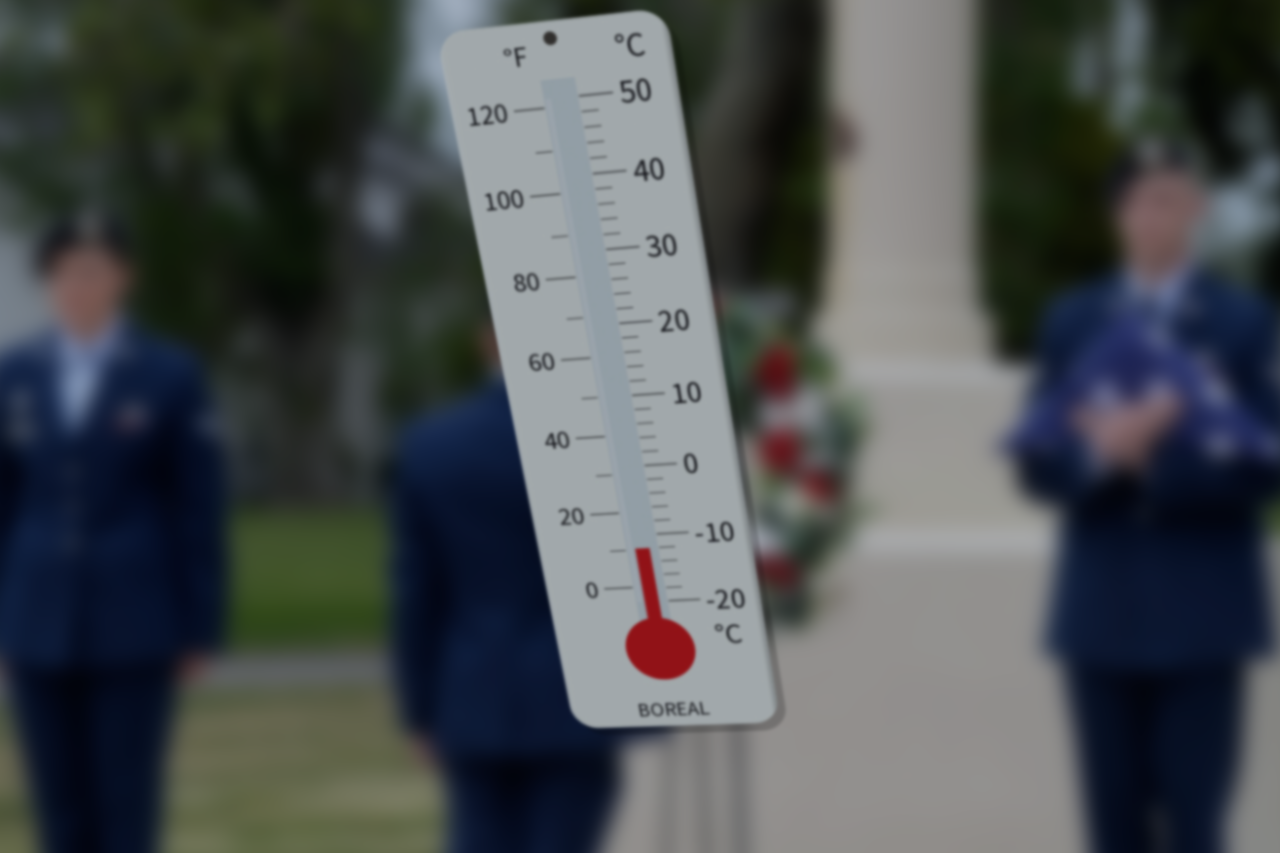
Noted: {"value": -12, "unit": "°C"}
